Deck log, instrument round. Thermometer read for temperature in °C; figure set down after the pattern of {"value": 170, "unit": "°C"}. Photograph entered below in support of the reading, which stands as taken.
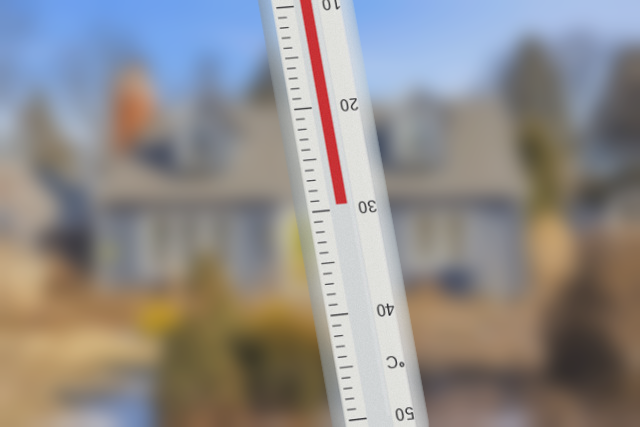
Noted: {"value": 29.5, "unit": "°C"}
